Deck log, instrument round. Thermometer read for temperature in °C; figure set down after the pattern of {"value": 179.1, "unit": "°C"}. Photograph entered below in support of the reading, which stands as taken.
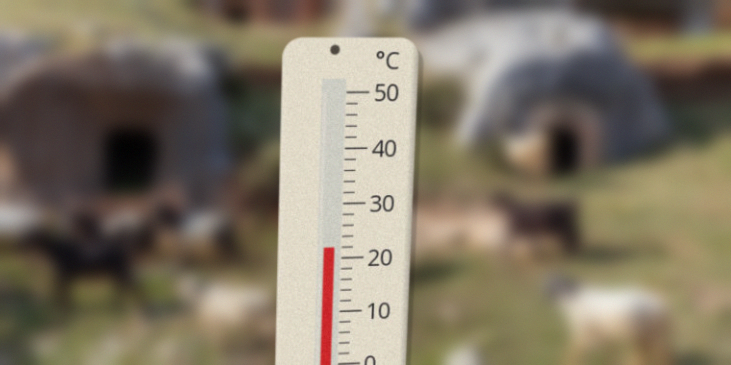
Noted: {"value": 22, "unit": "°C"}
